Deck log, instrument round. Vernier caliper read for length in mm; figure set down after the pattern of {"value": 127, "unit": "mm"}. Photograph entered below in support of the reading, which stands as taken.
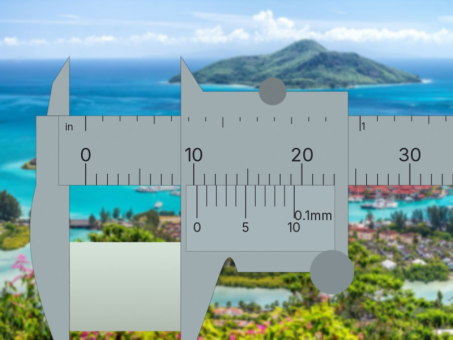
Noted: {"value": 10.3, "unit": "mm"}
